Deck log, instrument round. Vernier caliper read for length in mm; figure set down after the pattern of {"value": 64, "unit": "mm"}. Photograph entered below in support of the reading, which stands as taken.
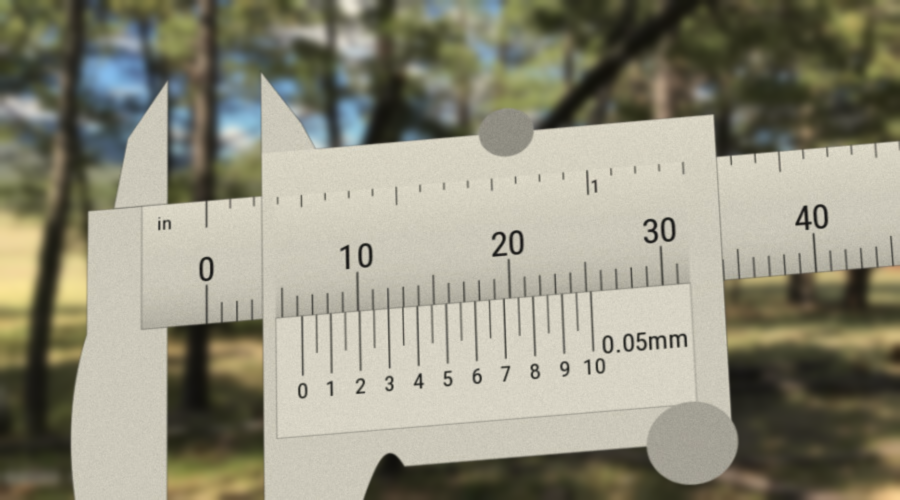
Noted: {"value": 6.3, "unit": "mm"}
